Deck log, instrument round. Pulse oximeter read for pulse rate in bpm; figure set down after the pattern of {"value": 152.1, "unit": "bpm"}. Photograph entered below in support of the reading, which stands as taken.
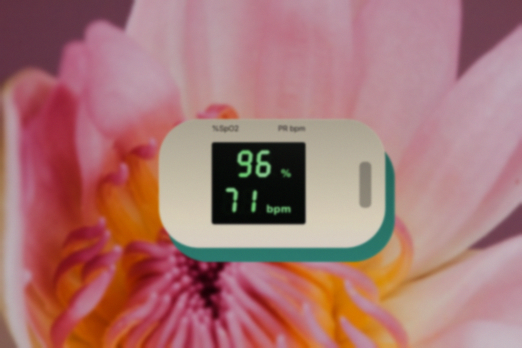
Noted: {"value": 71, "unit": "bpm"}
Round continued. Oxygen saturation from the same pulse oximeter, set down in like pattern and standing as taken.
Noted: {"value": 96, "unit": "%"}
